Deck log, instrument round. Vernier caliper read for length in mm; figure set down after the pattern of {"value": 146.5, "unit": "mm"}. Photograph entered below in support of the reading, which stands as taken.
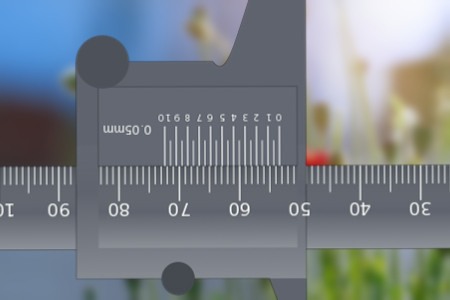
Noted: {"value": 53.4, "unit": "mm"}
